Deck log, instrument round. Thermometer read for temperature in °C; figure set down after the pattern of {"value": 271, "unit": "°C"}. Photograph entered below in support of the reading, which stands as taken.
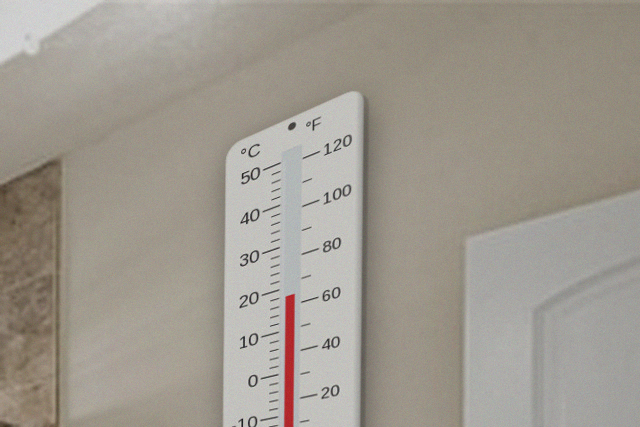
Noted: {"value": 18, "unit": "°C"}
